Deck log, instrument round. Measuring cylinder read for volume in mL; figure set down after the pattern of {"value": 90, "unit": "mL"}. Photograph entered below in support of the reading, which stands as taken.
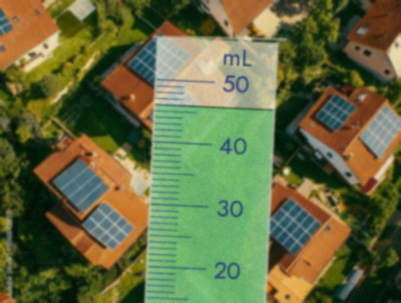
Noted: {"value": 46, "unit": "mL"}
